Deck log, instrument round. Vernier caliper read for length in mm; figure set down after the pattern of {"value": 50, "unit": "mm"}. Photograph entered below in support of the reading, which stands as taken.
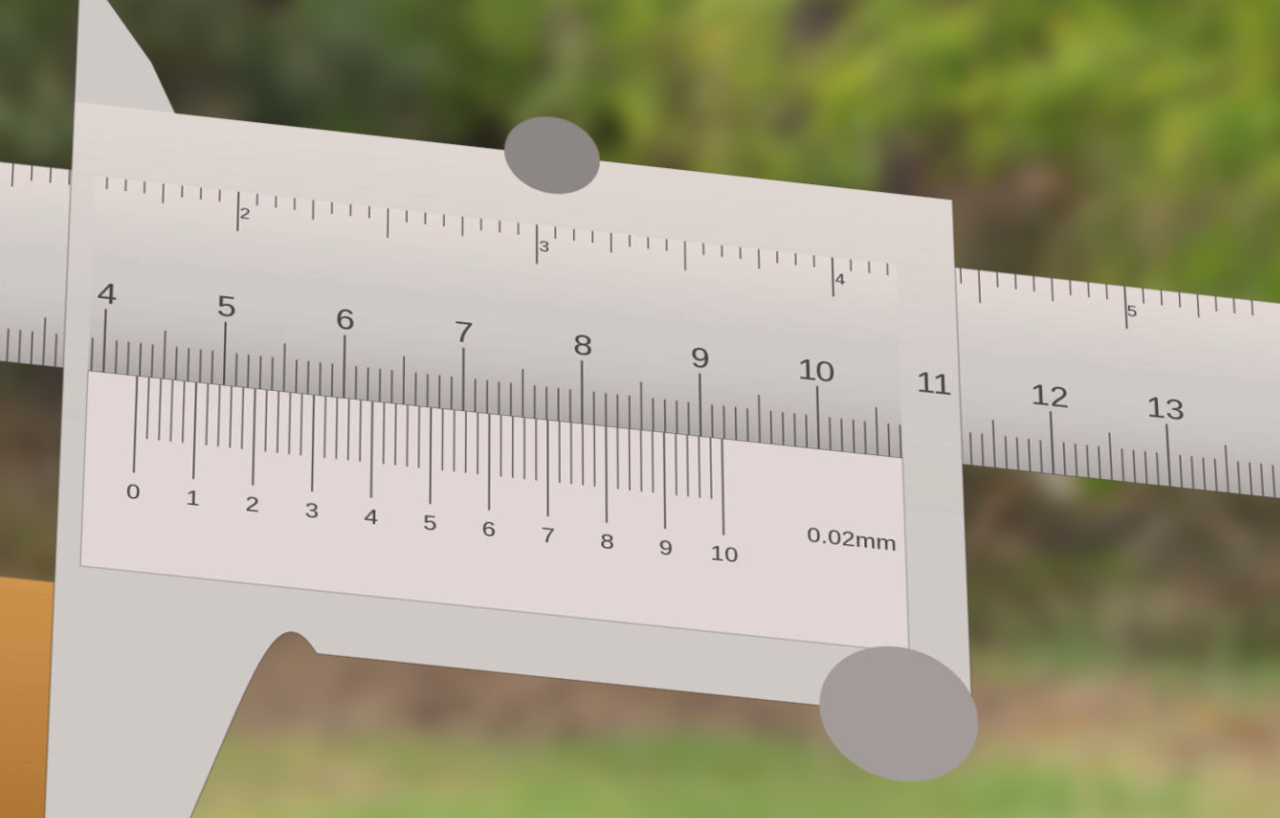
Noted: {"value": 42.8, "unit": "mm"}
